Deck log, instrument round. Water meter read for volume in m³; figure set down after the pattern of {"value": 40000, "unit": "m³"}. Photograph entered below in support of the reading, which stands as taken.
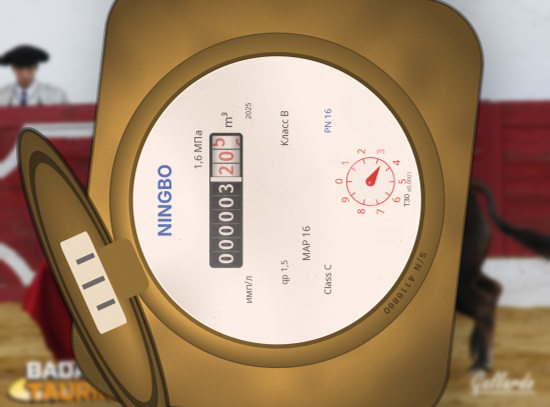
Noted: {"value": 3.2053, "unit": "m³"}
